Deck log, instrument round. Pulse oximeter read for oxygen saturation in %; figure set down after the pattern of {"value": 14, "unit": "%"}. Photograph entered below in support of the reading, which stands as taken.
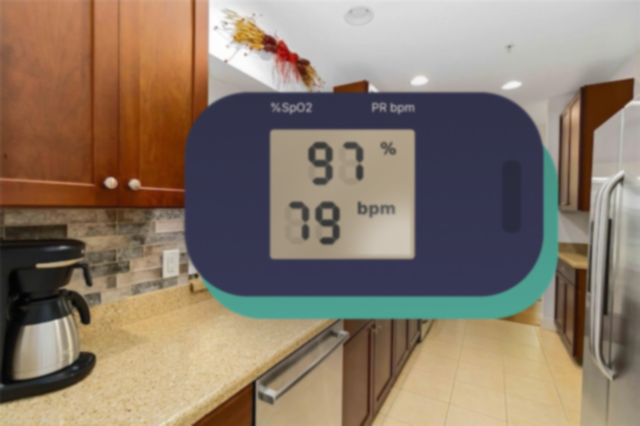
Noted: {"value": 97, "unit": "%"}
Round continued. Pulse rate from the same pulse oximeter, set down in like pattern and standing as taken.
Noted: {"value": 79, "unit": "bpm"}
